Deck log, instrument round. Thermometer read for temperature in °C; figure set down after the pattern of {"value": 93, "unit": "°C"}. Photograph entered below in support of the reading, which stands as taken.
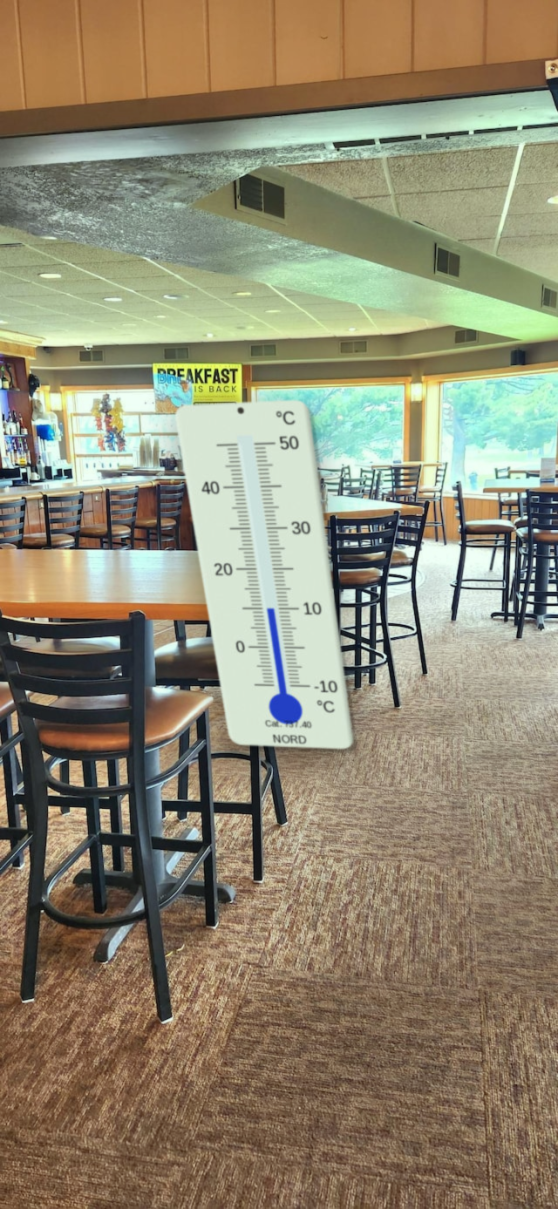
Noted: {"value": 10, "unit": "°C"}
